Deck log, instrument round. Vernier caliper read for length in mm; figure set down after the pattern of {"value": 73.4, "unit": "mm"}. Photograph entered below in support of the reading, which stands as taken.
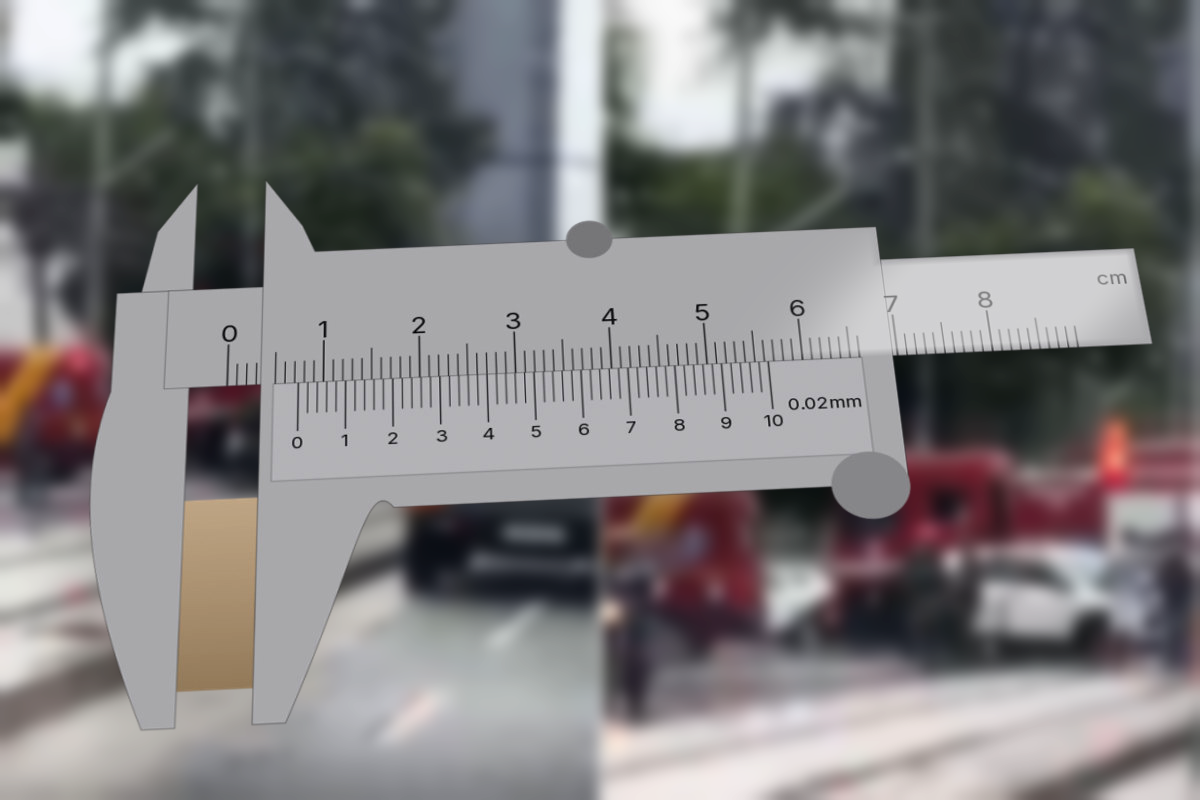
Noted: {"value": 7.4, "unit": "mm"}
